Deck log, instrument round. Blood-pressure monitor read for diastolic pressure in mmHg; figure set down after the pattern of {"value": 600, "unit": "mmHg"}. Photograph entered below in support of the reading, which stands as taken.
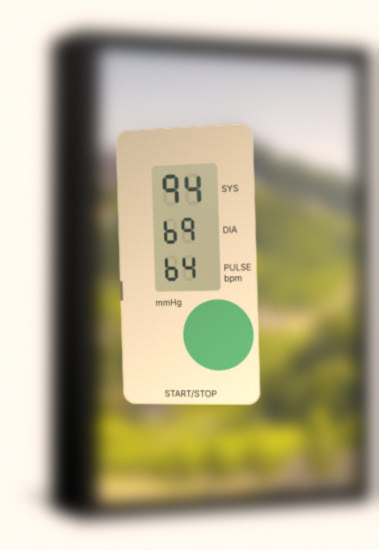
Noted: {"value": 69, "unit": "mmHg"}
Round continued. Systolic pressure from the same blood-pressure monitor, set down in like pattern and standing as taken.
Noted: {"value": 94, "unit": "mmHg"}
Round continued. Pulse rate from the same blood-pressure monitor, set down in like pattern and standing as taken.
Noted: {"value": 64, "unit": "bpm"}
